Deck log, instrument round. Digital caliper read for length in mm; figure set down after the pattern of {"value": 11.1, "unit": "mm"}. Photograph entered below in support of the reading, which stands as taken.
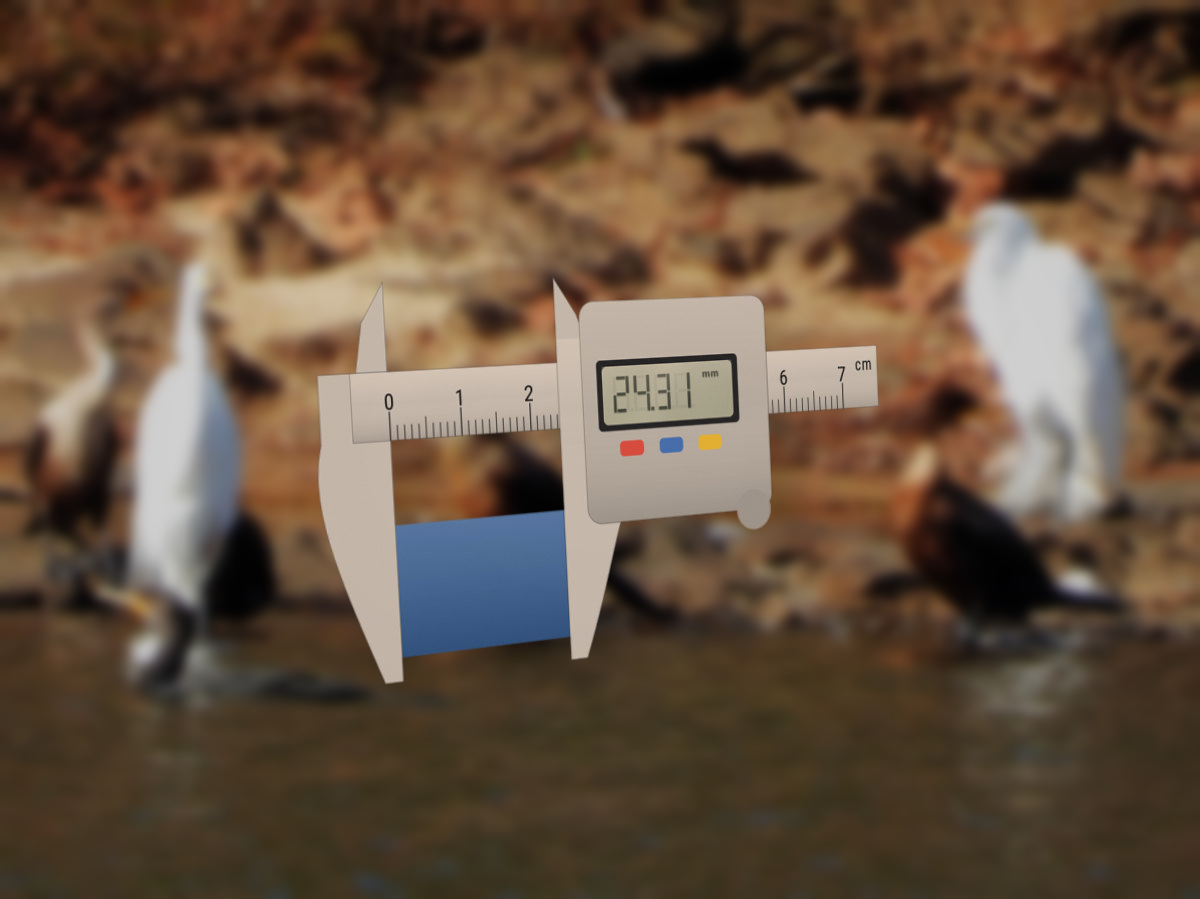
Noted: {"value": 24.31, "unit": "mm"}
